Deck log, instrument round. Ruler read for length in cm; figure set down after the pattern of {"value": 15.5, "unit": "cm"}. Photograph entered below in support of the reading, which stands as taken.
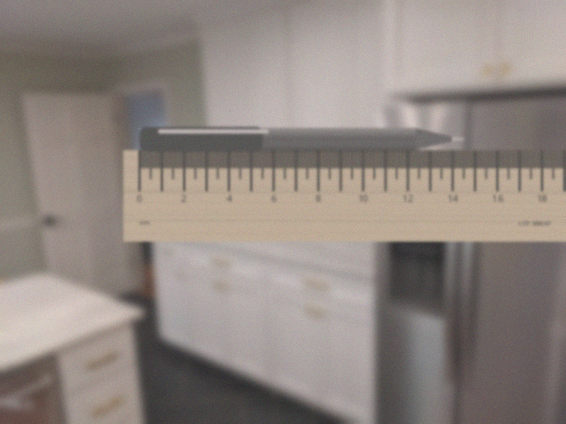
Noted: {"value": 14.5, "unit": "cm"}
